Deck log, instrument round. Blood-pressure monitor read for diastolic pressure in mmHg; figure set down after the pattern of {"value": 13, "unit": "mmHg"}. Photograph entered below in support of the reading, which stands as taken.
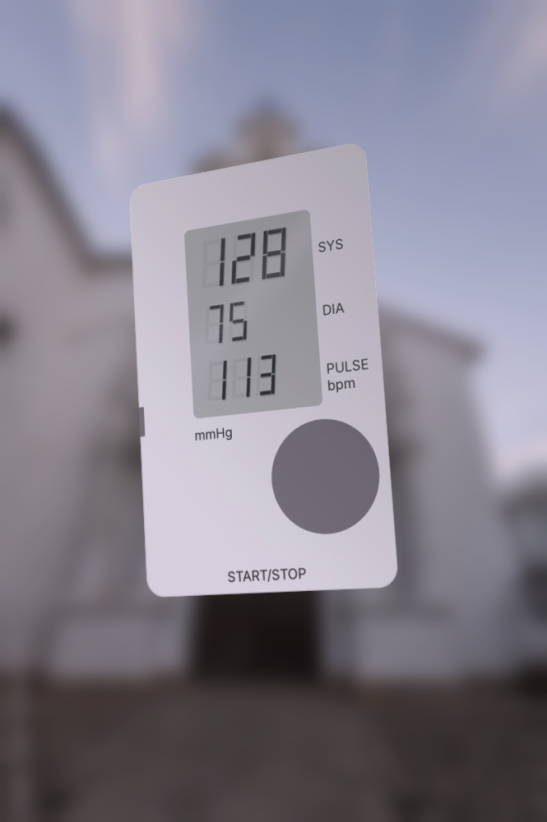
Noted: {"value": 75, "unit": "mmHg"}
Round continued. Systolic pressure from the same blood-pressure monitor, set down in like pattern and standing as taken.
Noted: {"value": 128, "unit": "mmHg"}
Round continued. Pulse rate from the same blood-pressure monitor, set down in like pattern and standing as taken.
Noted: {"value": 113, "unit": "bpm"}
